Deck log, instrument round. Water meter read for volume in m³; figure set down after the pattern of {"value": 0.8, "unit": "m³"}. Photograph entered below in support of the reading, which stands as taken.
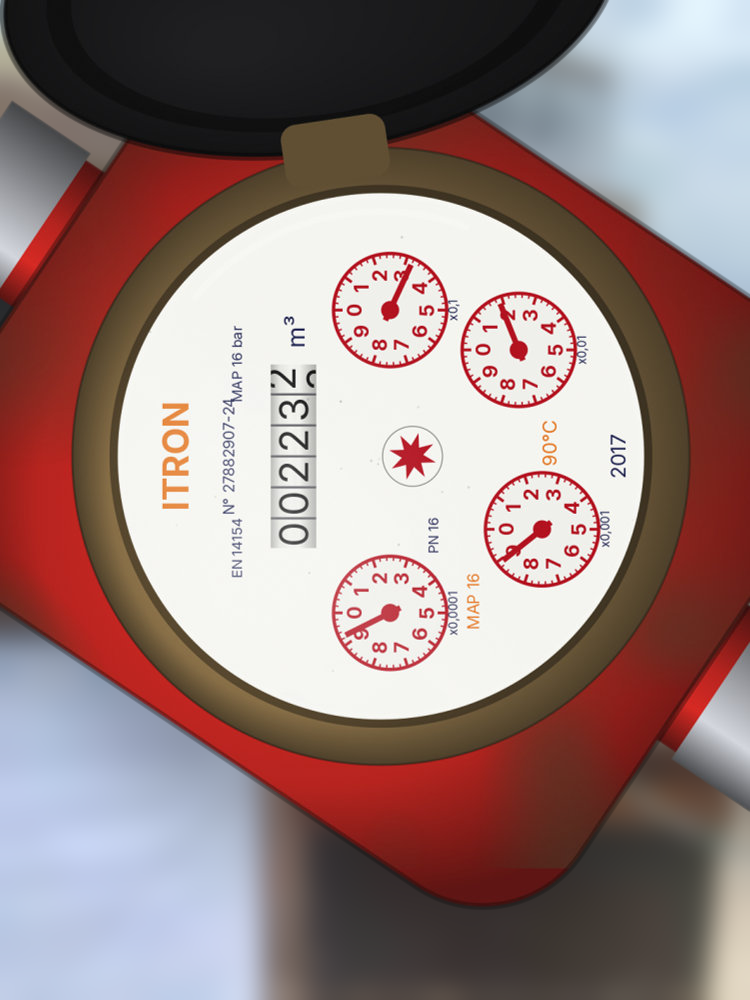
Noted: {"value": 2232.3189, "unit": "m³"}
